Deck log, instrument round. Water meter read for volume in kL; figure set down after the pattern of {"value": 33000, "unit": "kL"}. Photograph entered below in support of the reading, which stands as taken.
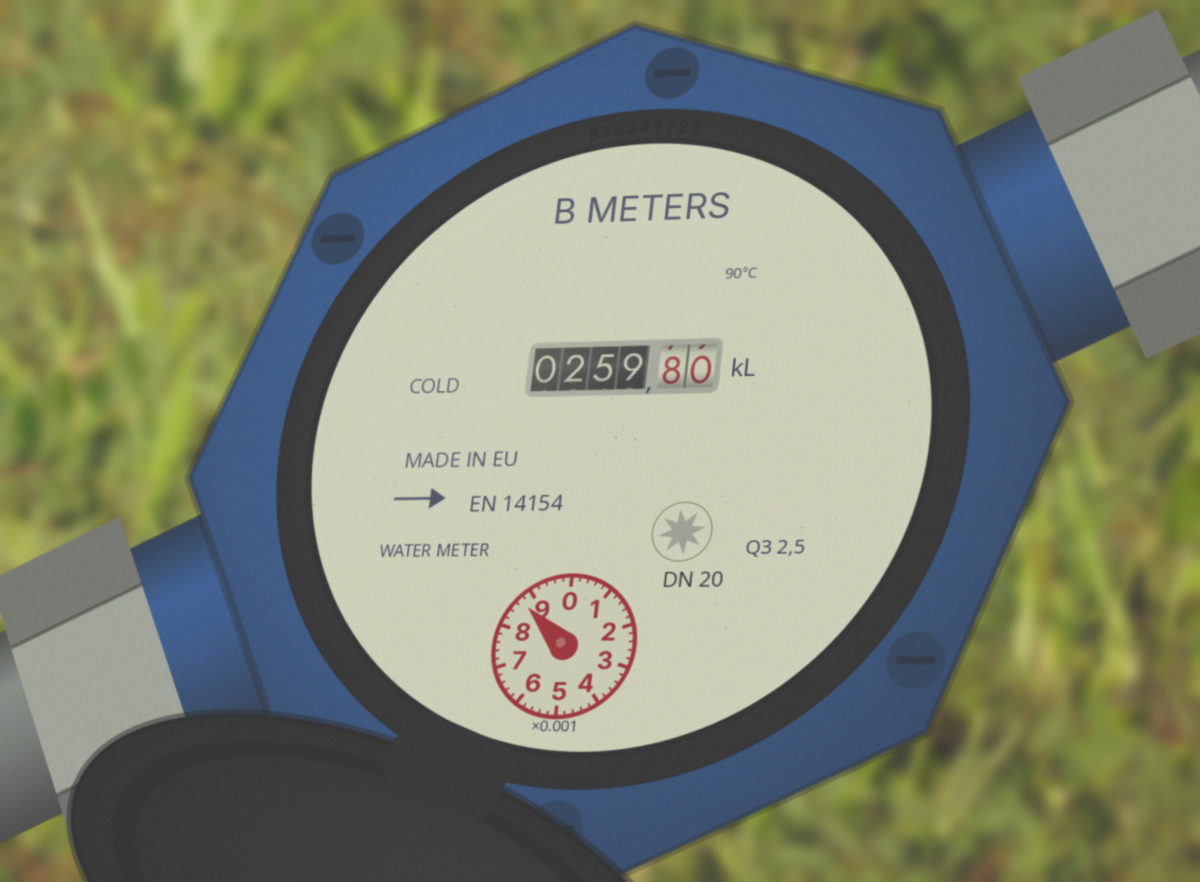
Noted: {"value": 259.798, "unit": "kL"}
